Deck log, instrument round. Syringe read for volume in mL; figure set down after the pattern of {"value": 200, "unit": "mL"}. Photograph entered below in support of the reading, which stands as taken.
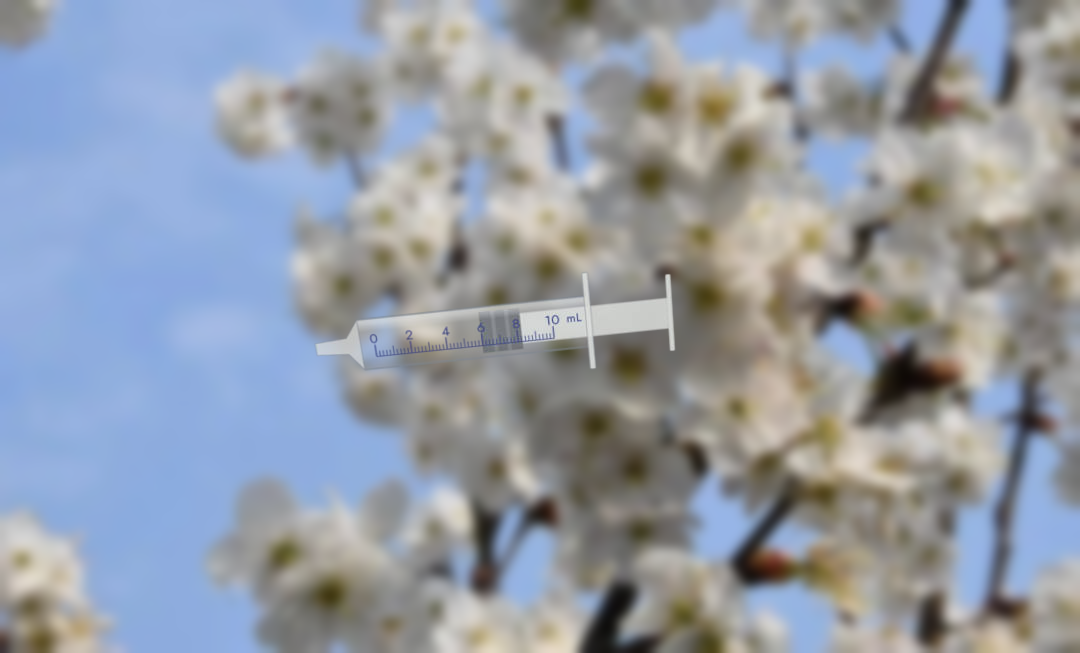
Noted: {"value": 6, "unit": "mL"}
